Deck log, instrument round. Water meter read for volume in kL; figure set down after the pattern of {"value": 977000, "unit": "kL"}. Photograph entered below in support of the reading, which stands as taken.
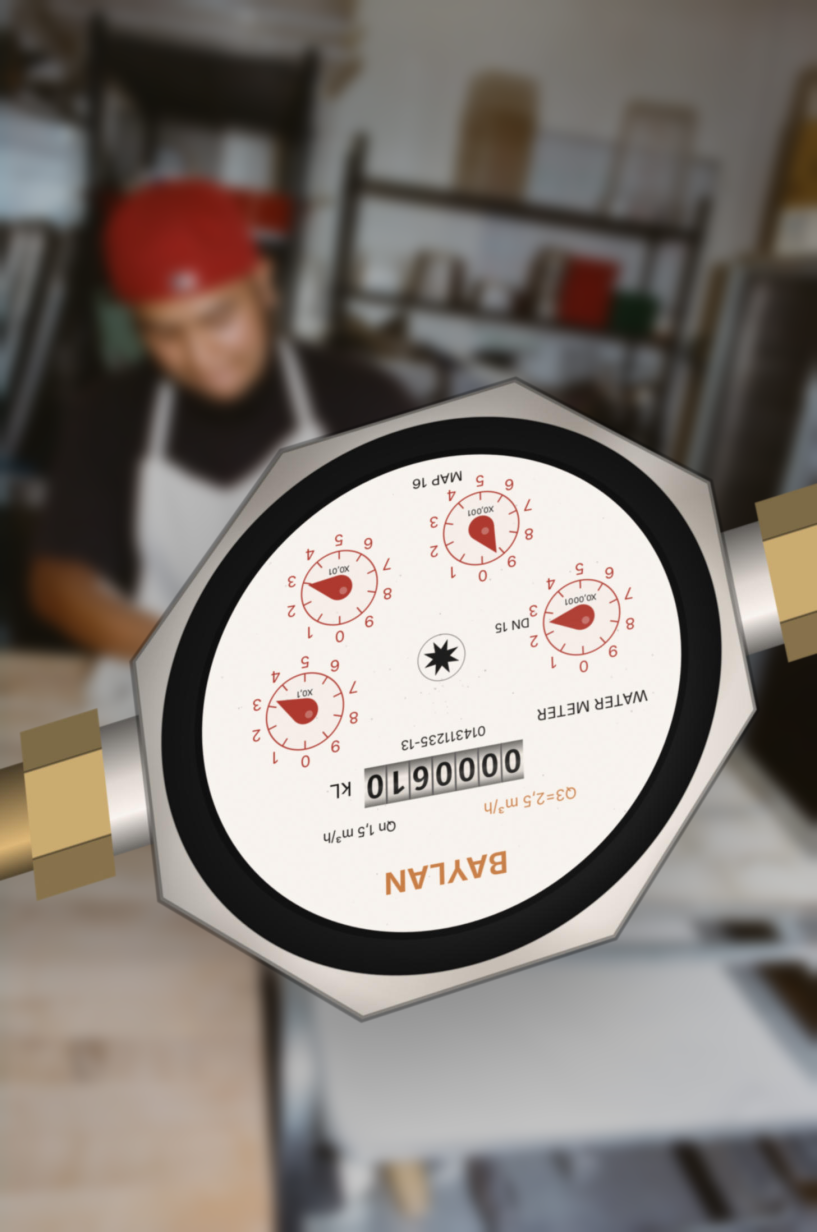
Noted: {"value": 610.3292, "unit": "kL"}
